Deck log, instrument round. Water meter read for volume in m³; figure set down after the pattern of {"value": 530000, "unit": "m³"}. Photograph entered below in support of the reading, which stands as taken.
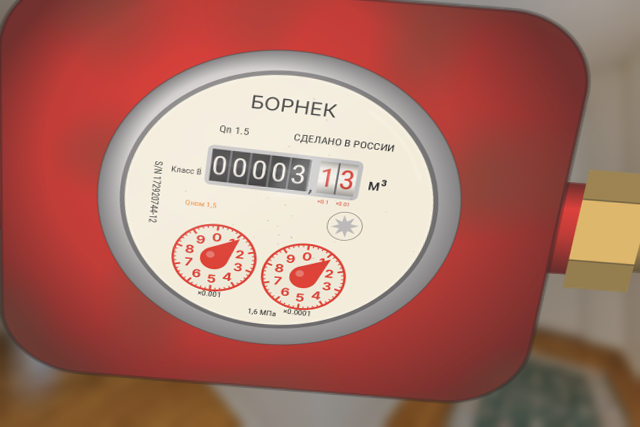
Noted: {"value": 3.1311, "unit": "m³"}
